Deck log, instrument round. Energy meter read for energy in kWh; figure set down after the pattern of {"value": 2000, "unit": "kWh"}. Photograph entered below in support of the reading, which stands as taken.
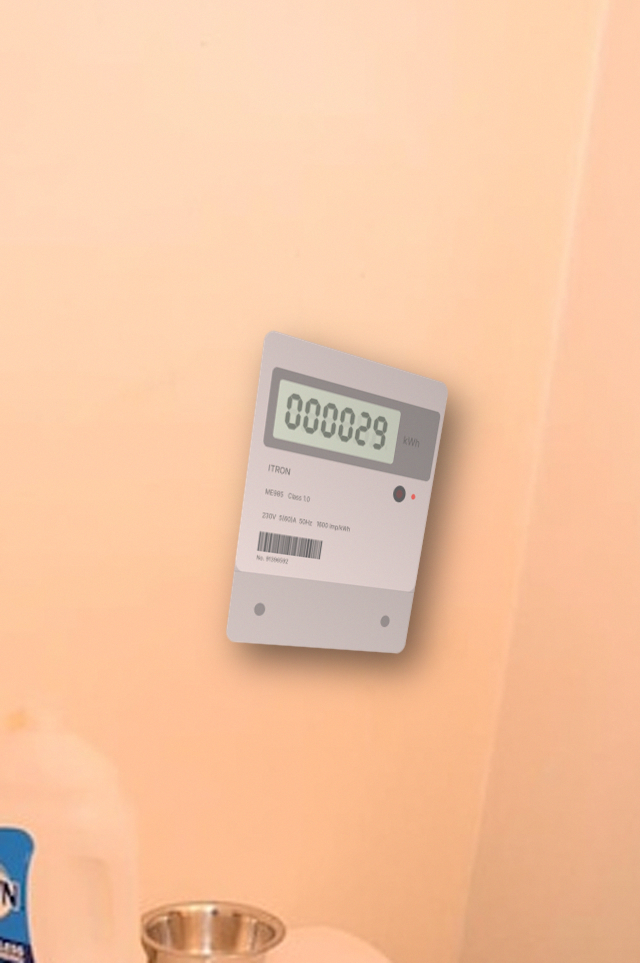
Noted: {"value": 29, "unit": "kWh"}
